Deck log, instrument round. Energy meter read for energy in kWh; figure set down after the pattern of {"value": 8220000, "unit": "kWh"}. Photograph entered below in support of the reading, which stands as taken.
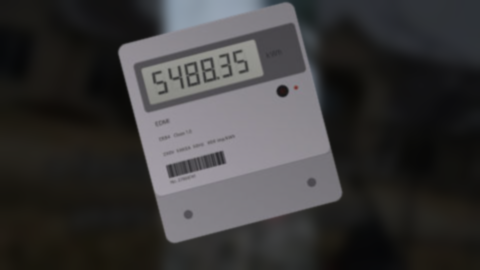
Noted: {"value": 5488.35, "unit": "kWh"}
